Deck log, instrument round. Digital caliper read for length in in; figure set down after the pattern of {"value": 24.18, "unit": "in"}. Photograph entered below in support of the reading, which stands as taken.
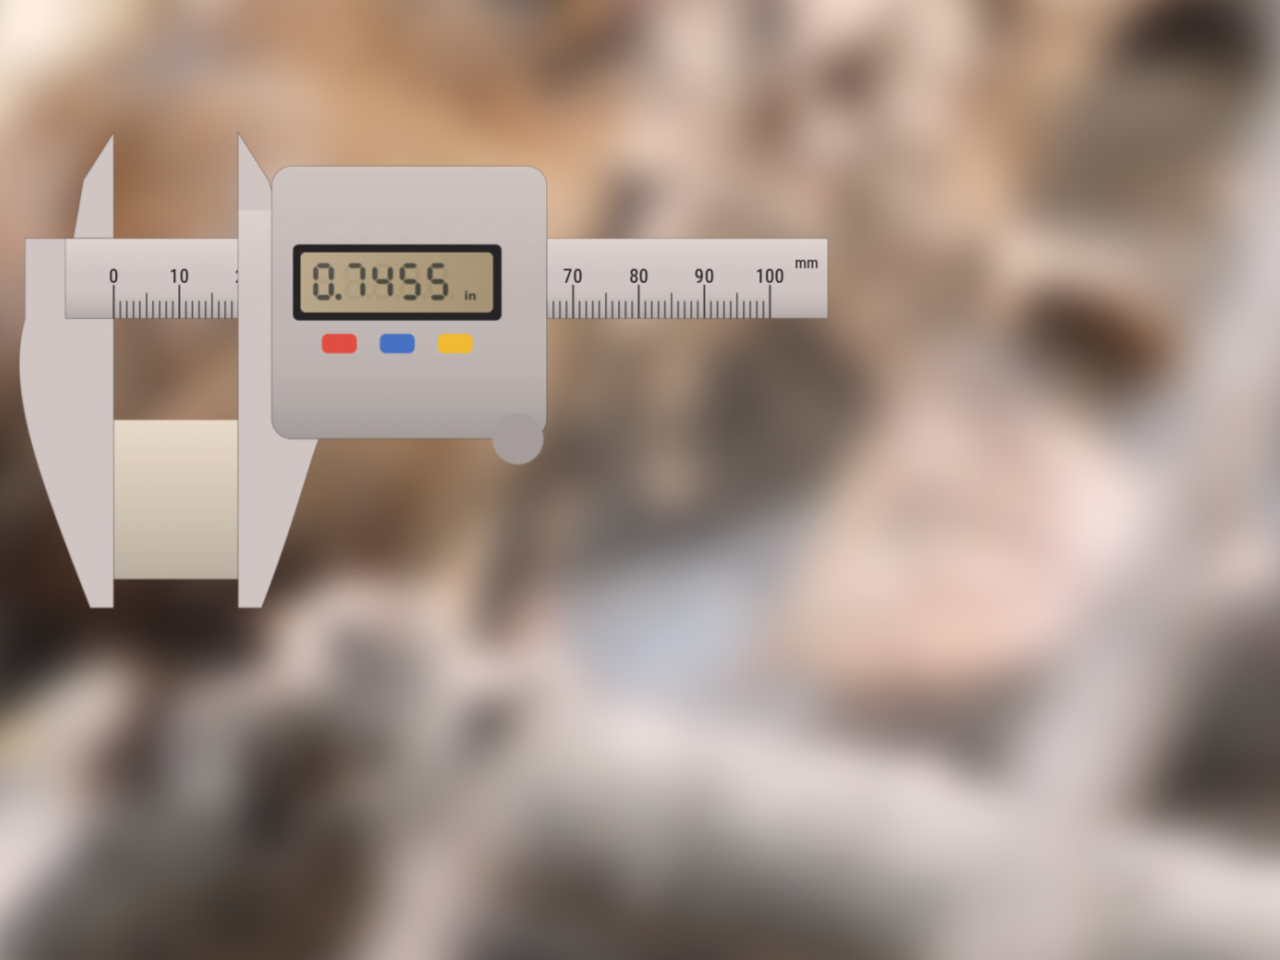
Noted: {"value": 0.7455, "unit": "in"}
